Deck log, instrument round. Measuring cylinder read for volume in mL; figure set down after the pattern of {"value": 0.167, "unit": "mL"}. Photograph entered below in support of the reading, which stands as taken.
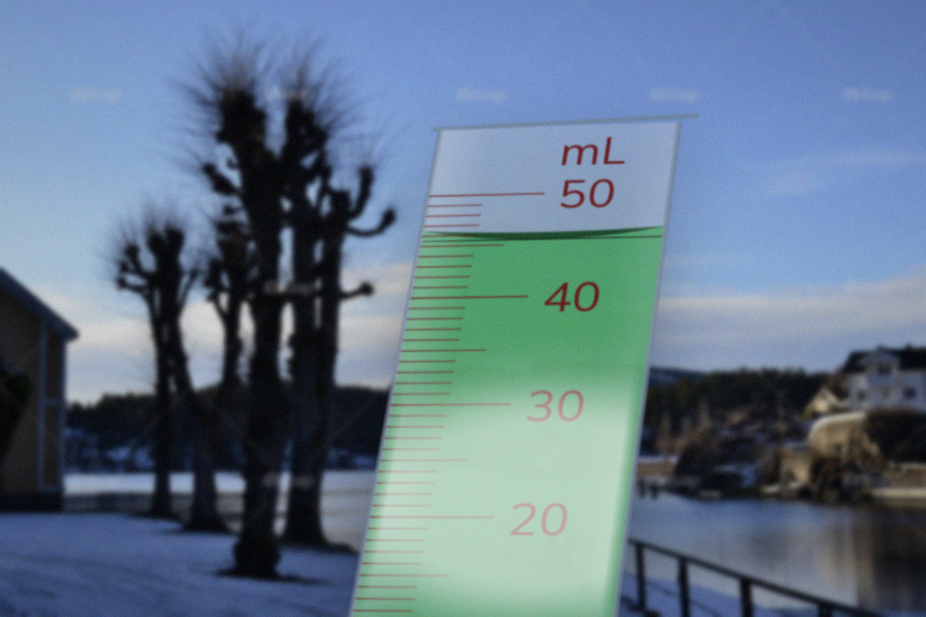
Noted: {"value": 45.5, "unit": "mL"}
